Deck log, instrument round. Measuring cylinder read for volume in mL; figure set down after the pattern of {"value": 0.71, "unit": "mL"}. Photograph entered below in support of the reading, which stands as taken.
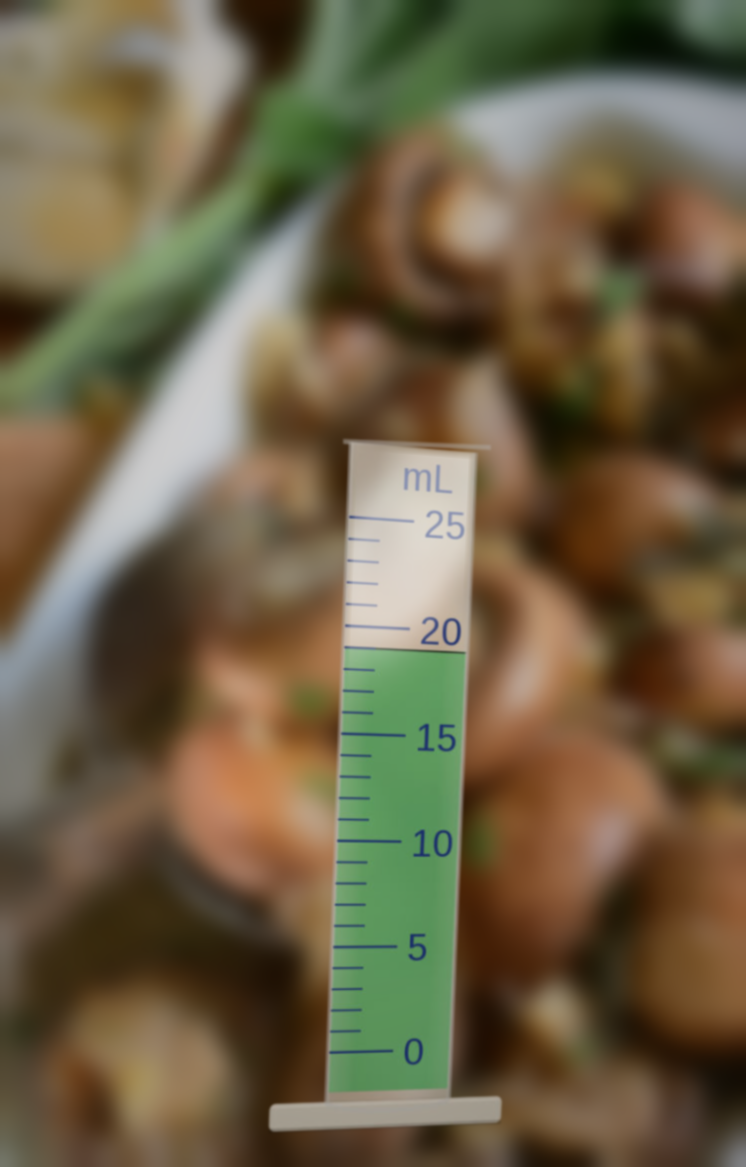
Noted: {"value": 19, "unit": "mL"}
